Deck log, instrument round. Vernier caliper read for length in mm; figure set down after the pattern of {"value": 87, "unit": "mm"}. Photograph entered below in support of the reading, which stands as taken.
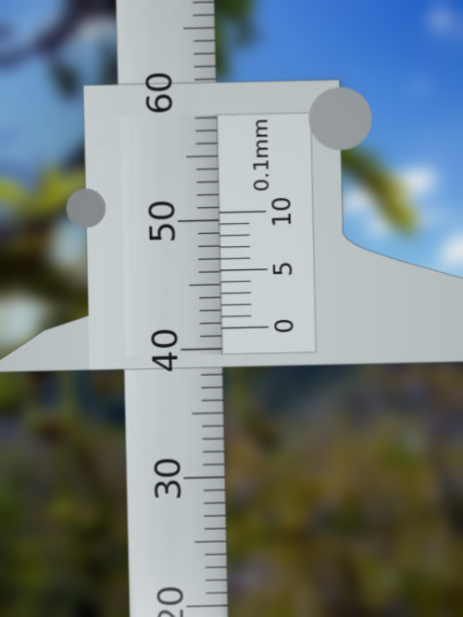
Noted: {"value": 41.6, "unit": "mm"}
